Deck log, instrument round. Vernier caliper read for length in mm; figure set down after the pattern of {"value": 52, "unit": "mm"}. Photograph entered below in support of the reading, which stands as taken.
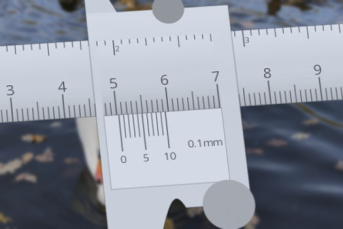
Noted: {"value": 50.4, "unit": "mm"}
